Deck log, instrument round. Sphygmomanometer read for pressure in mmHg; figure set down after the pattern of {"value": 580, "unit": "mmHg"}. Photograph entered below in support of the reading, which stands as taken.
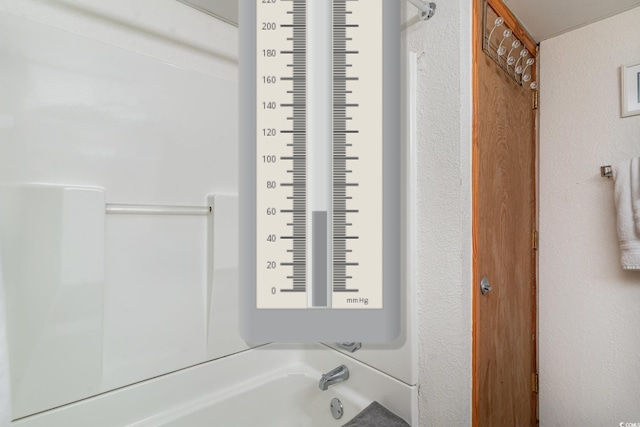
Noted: {"value": 60, "unit": "mmHg"}
